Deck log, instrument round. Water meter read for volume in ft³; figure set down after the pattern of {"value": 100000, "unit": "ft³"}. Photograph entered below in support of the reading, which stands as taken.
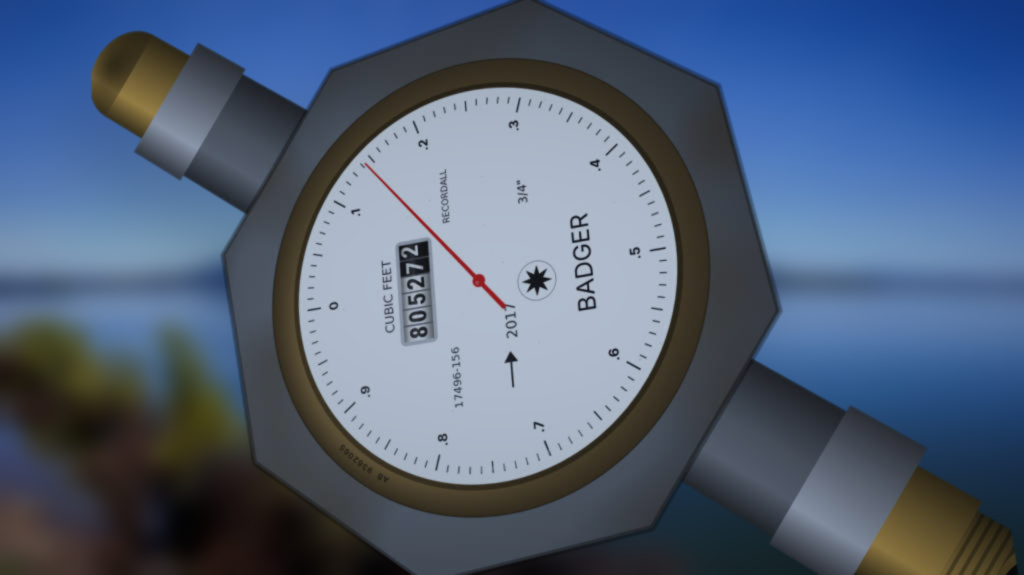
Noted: {"value": 805272.14, "unit": "ft³"}
